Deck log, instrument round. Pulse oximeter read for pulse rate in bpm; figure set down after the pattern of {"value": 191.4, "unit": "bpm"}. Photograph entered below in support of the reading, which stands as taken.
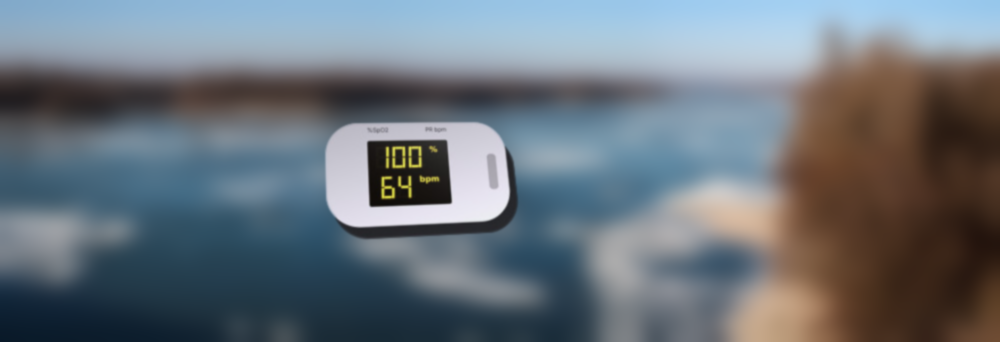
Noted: {"value": 64, "unit": "bpm"}
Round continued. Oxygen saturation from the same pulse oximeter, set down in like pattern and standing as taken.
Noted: {"value": 100, "unit": "%"}
